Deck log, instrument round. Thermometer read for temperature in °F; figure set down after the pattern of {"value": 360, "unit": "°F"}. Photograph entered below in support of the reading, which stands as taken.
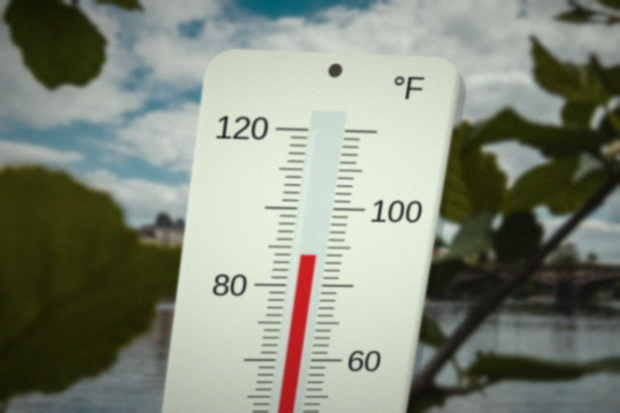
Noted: {"value": 88, "unit": "°F"}
